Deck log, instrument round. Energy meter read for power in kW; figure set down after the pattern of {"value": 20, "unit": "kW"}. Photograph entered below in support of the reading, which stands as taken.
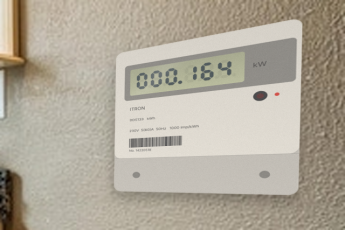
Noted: {"value": 0.164, "unit": "kW"}
